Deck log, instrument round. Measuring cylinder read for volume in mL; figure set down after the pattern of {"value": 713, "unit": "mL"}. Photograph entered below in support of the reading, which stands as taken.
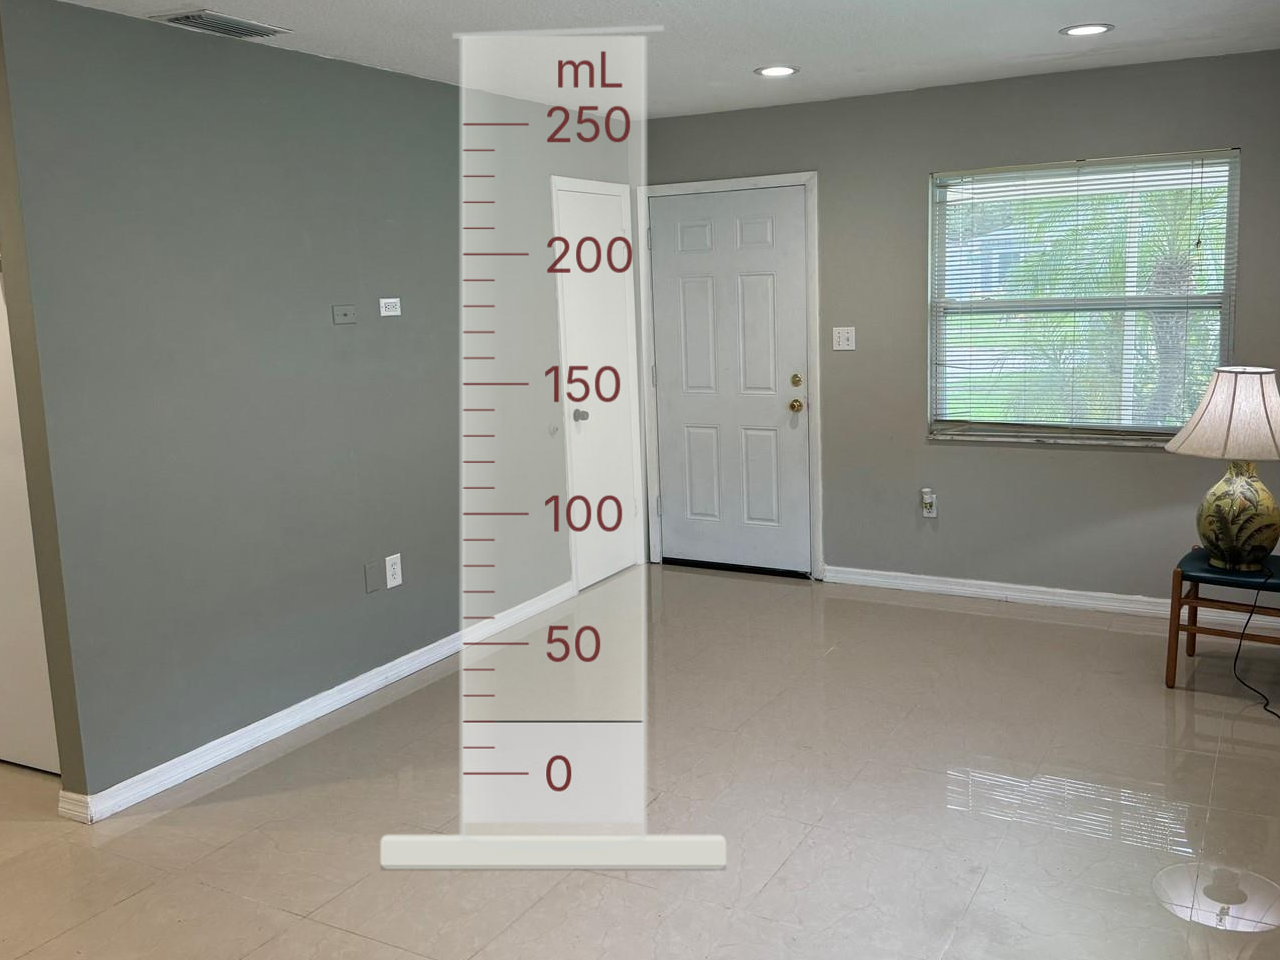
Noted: {"value": 20, "unit": "mL"}
